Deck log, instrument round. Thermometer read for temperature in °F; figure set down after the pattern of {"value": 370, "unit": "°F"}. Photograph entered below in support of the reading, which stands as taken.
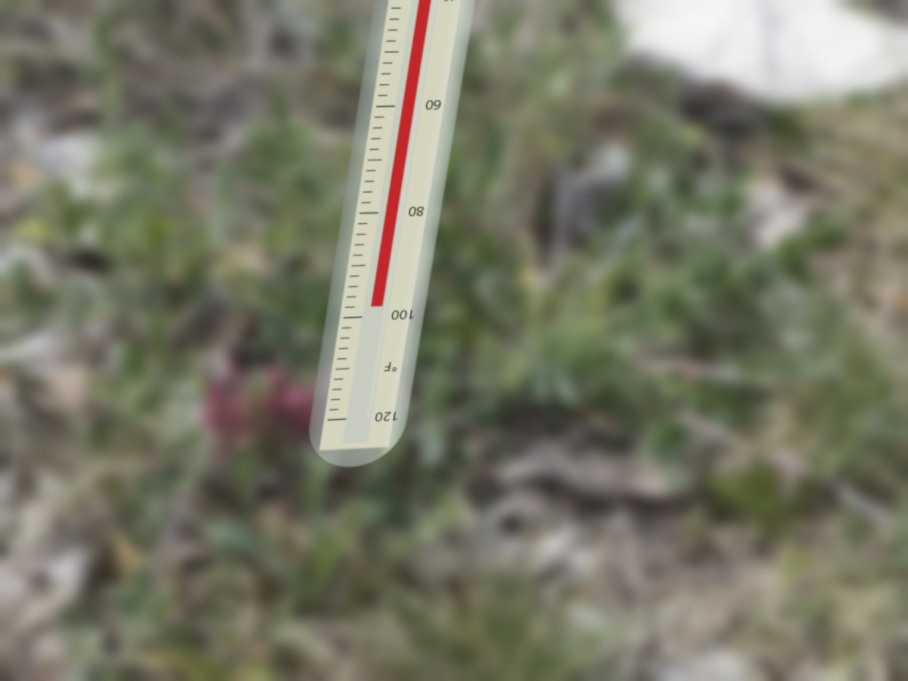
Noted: {"value": 98, "unit": "°F"}
